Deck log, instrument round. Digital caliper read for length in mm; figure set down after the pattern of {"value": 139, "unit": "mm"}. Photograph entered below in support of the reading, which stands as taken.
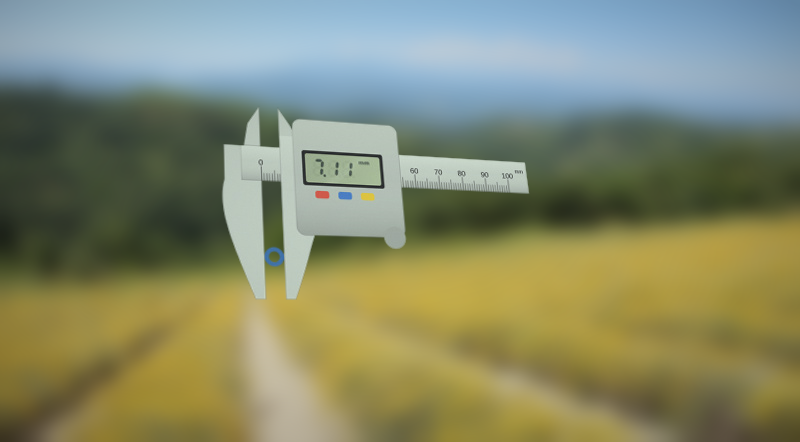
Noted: {"value": 7.11, "unit": "mm"}
